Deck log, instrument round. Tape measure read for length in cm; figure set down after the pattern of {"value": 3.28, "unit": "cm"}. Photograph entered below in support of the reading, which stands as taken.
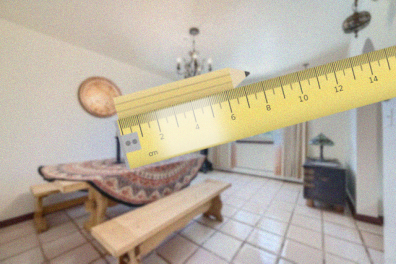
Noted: {"value": 7.5, "unit": "cm"}
